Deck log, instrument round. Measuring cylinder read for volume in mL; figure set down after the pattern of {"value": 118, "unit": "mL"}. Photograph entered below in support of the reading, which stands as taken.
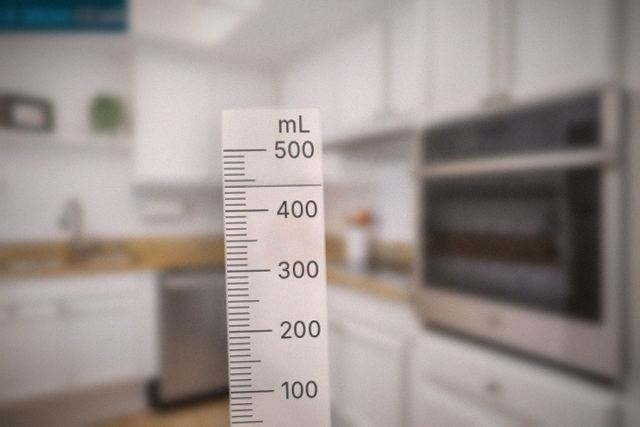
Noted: {"value": 440, "unit": "mL"}
